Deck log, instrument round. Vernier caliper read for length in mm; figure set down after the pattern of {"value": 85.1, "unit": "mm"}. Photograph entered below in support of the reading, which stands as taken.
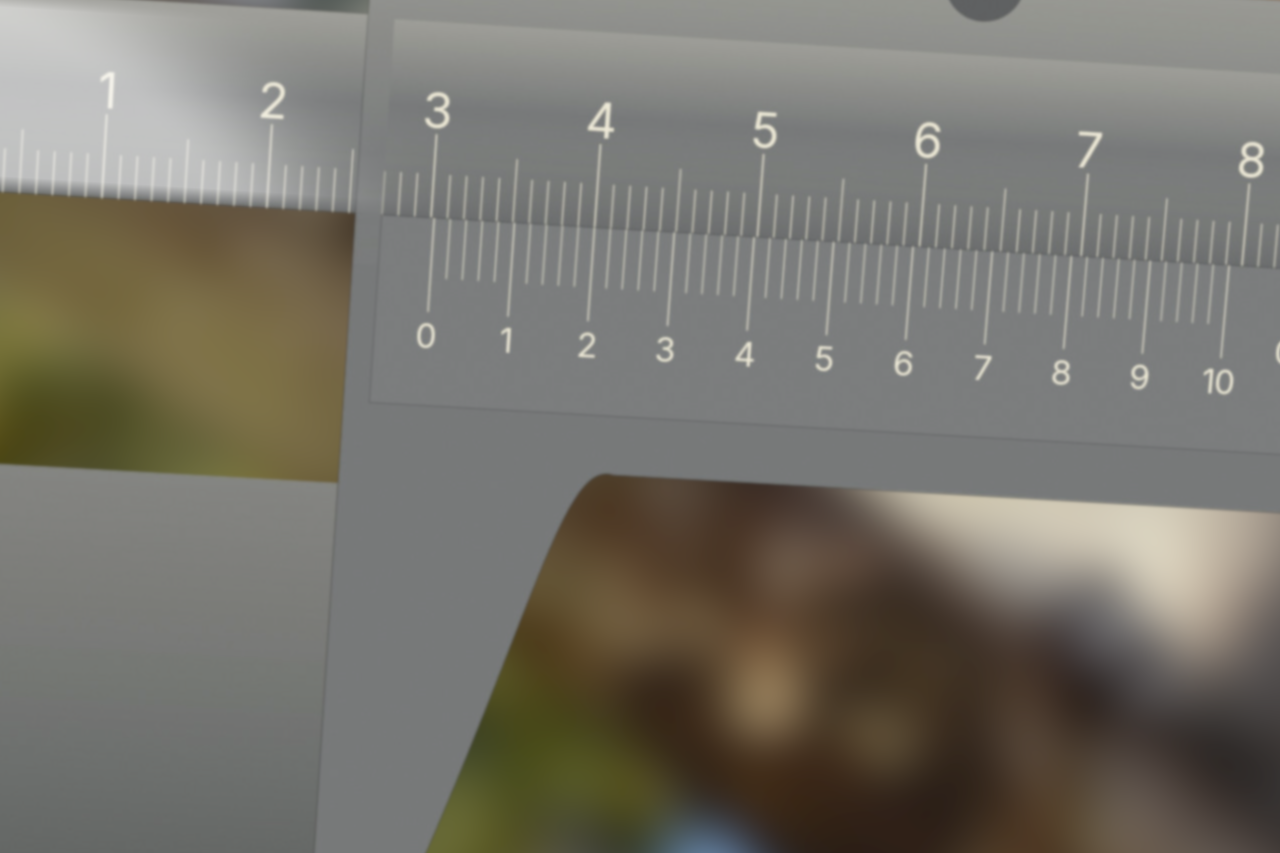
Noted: {"value": 30.2, "unit": "mm"}
